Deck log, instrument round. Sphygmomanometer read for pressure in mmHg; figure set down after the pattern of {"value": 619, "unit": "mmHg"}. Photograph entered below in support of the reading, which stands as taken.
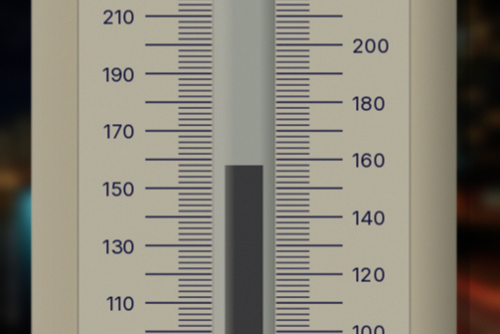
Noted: {"value": 158, "unit": "mmHg"}
